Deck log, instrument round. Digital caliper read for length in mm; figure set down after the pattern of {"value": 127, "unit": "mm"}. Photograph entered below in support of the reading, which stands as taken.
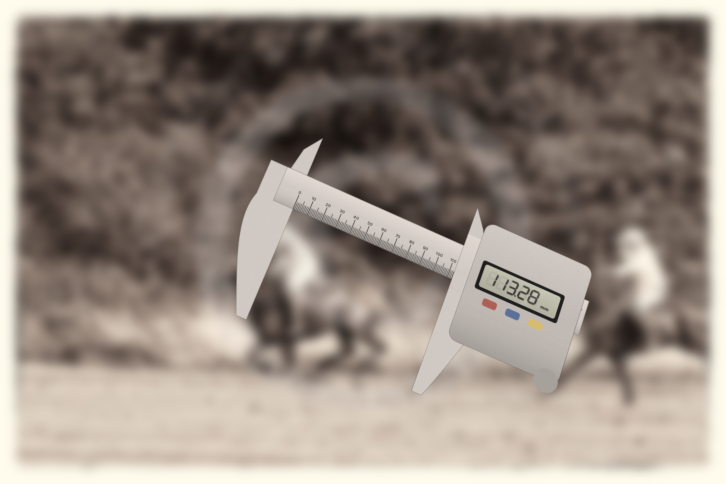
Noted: {"value": 113.28, "unit": "mm"}
